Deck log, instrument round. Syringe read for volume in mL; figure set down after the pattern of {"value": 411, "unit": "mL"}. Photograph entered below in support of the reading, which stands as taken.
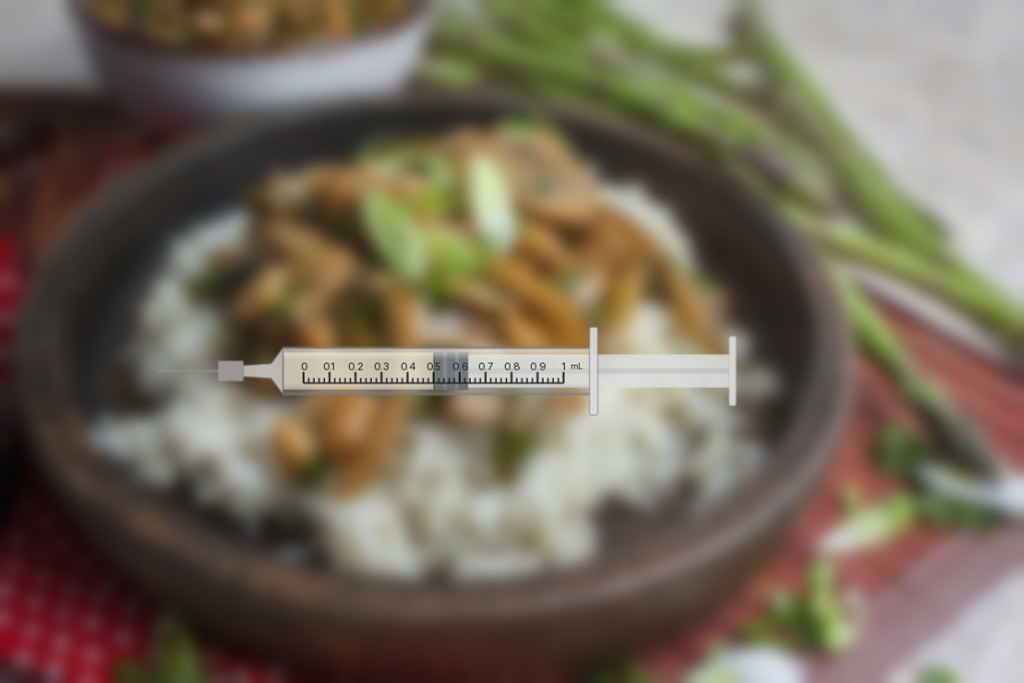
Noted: {"value": 0.5, "unit": "mL"}
